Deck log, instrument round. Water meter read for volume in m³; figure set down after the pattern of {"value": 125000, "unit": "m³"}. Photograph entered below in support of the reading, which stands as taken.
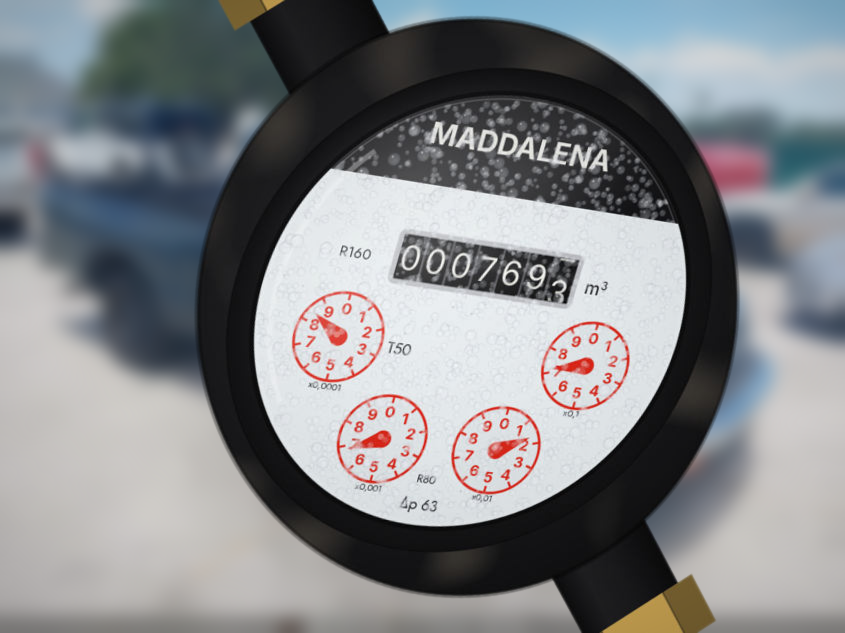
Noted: {"value": 7692.7168, "unit": "m³"}
